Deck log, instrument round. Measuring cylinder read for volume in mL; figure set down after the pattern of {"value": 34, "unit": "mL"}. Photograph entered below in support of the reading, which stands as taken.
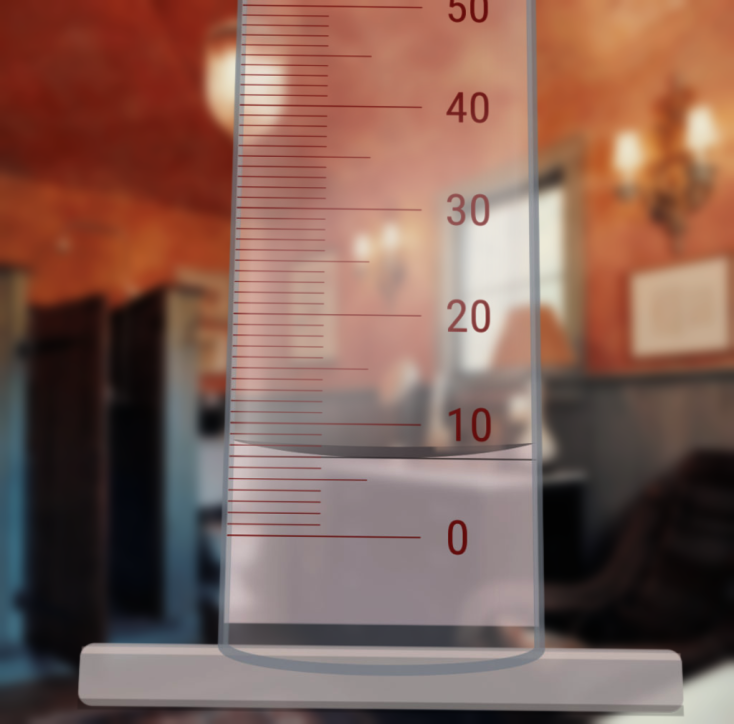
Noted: {"value": 7, "unit": "mL"}
